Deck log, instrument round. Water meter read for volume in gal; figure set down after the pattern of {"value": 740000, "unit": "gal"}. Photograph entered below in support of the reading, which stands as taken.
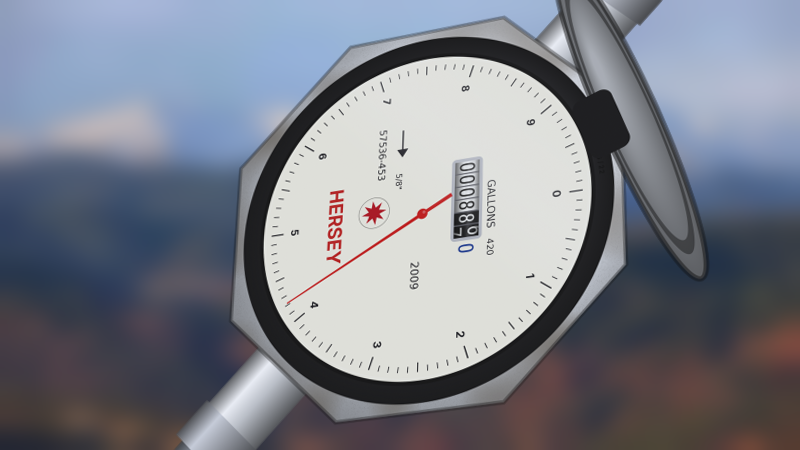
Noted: {"value": 8864.2, "unit": "gal"}
